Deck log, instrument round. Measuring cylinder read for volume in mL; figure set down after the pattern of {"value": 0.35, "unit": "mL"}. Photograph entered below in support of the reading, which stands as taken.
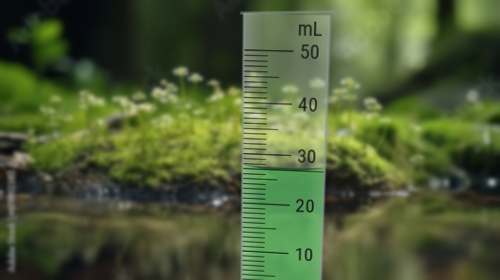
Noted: {"value": 27, "unit": "mL"}
